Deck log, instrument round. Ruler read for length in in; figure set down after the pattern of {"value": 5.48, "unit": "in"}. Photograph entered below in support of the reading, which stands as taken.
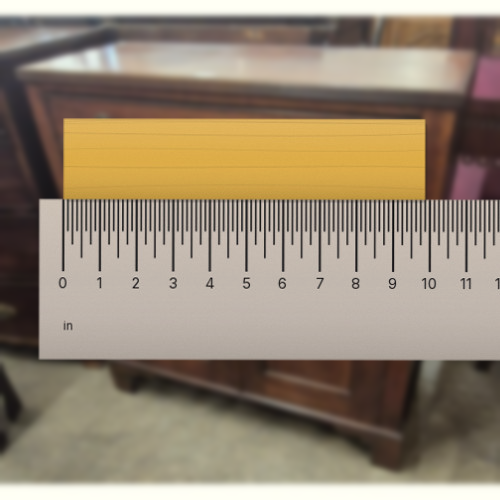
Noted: {"value": 9.875, "unit": "in"}
